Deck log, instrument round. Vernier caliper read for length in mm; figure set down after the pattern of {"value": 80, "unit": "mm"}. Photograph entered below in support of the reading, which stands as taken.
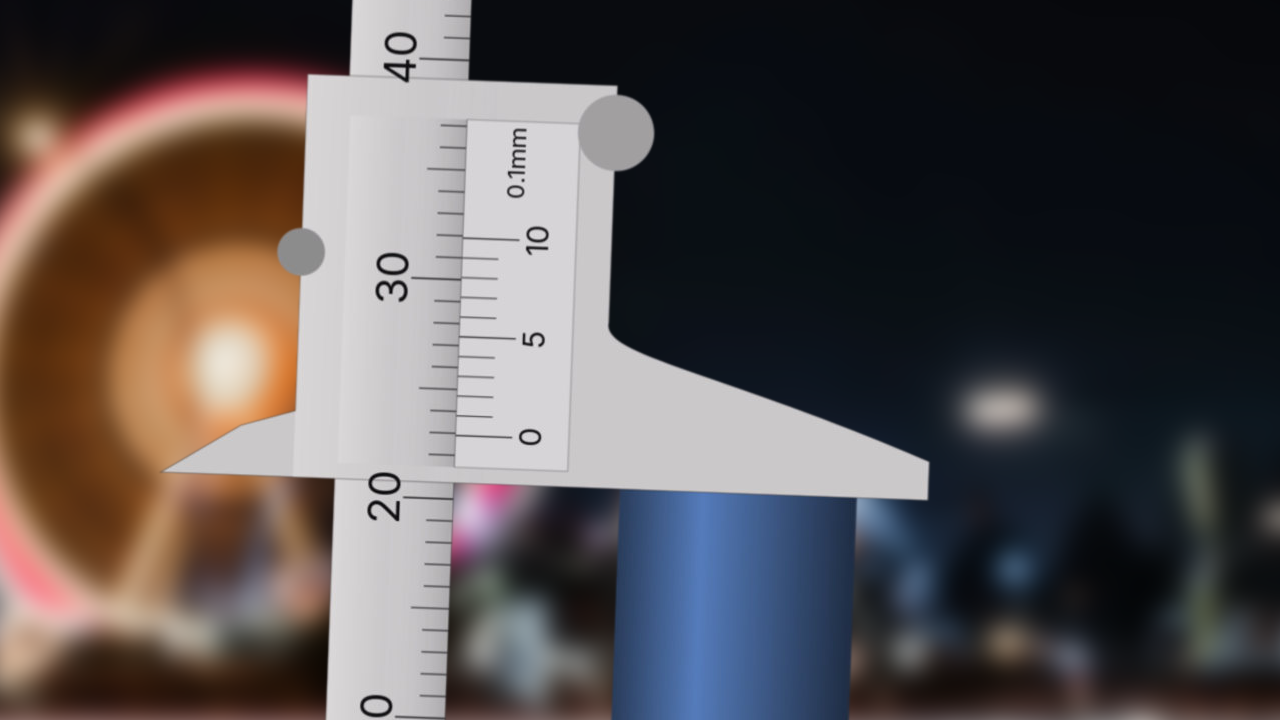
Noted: {"value": 22.9, "unit": "mm"}
